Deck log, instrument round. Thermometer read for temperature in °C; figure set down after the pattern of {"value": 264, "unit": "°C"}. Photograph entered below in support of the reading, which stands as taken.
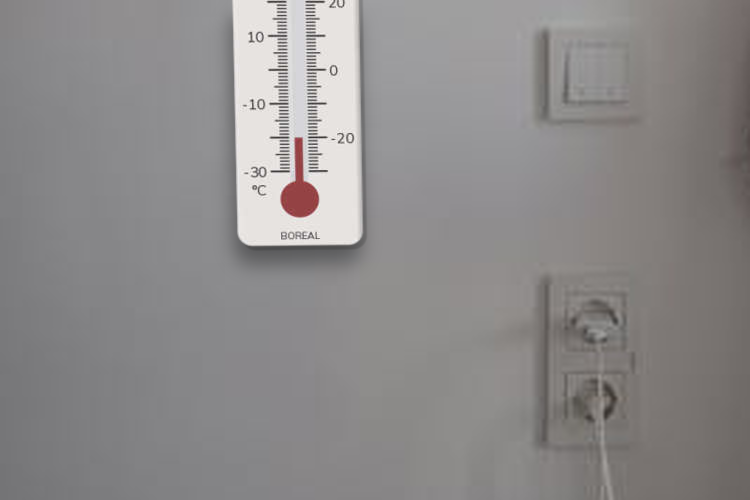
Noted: {"value": -20, "unit": "°C"}
